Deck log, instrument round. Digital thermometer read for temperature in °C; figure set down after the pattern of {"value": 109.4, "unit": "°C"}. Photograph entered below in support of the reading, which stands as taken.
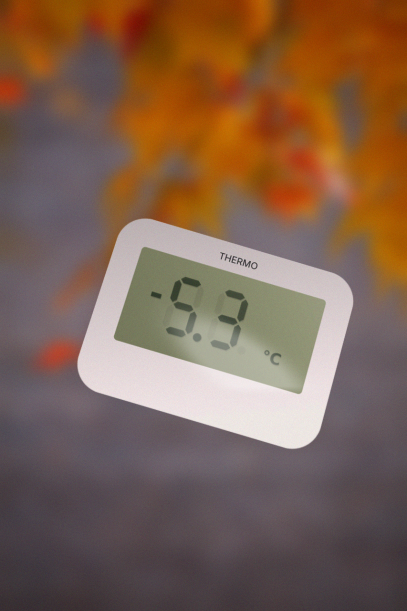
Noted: {"value": -5.3, "unit": "°C"}
